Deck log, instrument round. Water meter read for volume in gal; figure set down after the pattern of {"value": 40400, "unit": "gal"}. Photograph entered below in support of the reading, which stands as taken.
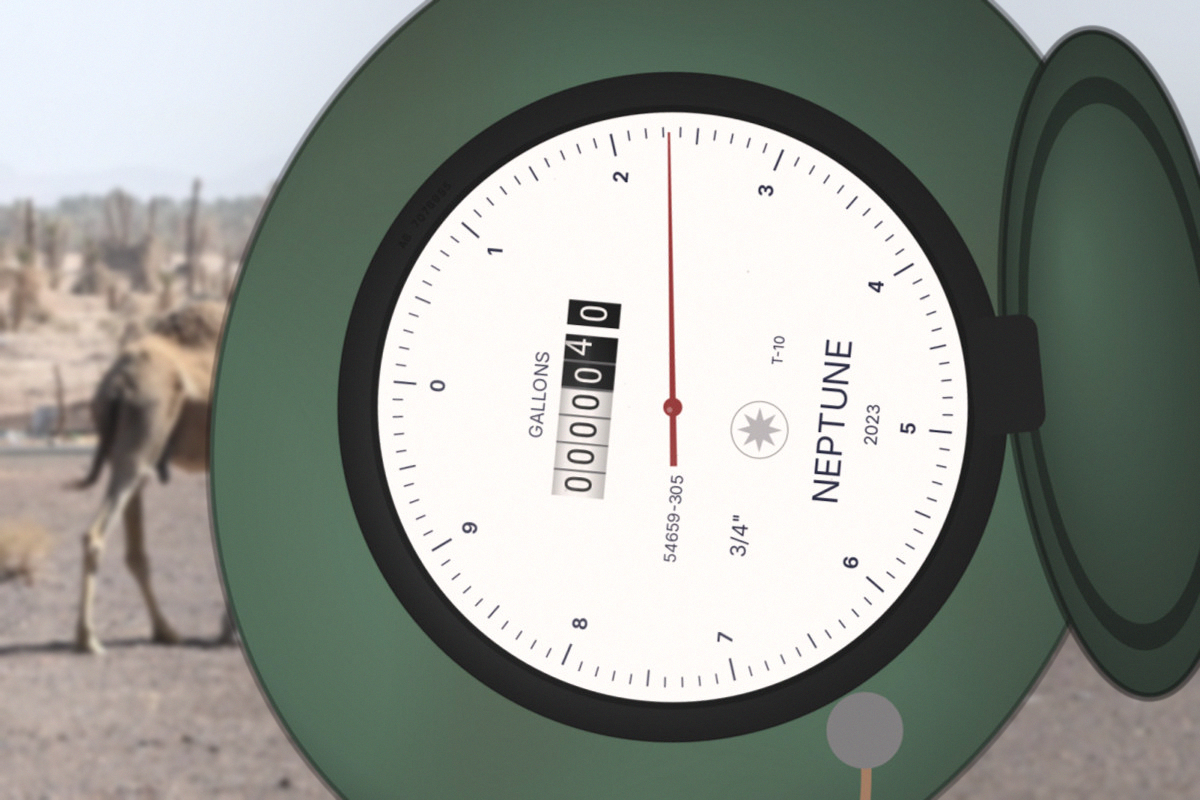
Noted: {"value": 42.3, "unit": "gal"}
